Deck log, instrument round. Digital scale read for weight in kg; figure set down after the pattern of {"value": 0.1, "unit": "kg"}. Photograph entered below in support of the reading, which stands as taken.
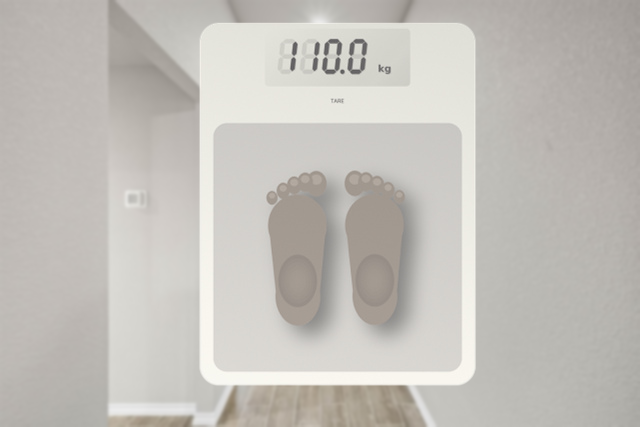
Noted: {"value": 110.0, "unit": "kg"}
